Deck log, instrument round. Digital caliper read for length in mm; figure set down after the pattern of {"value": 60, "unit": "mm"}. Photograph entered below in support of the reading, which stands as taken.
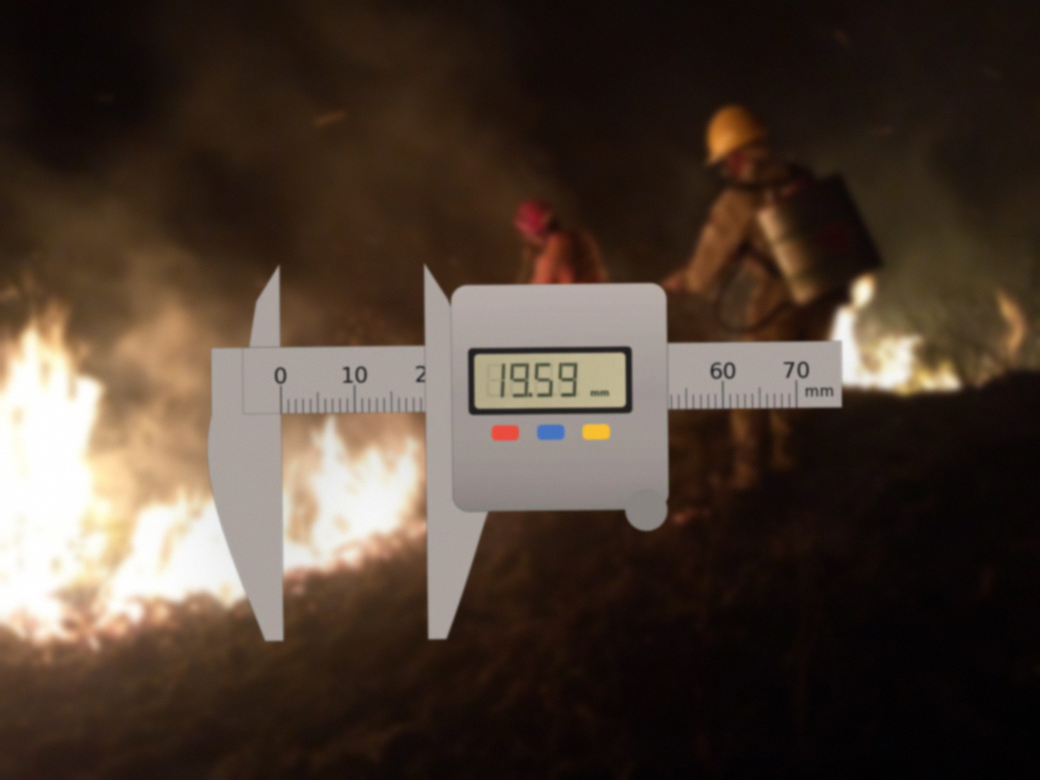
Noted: {"value": 19.59, "unit": "mm"}
